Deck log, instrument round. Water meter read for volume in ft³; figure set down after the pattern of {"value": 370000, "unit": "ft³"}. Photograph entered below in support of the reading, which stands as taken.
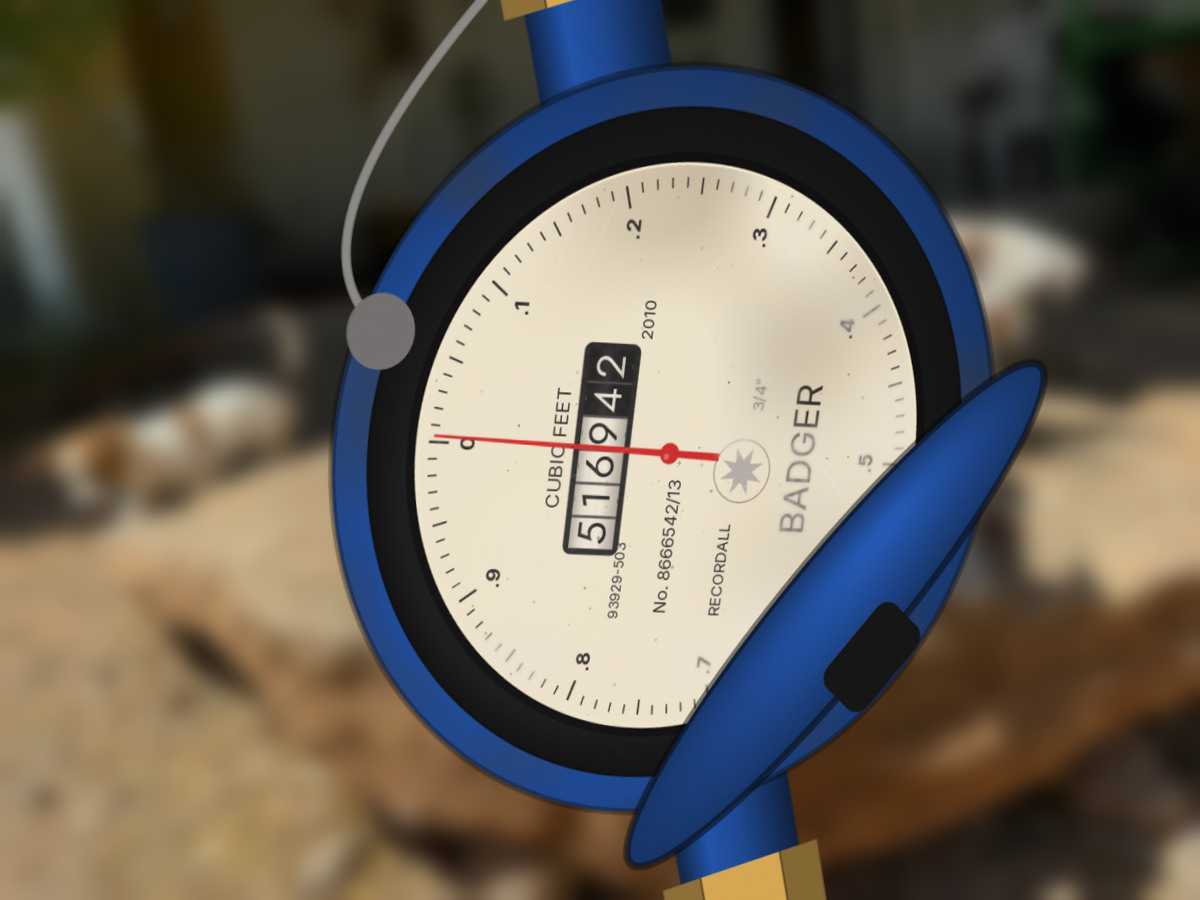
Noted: {"value": 516942.00, "unit": "ft³"}
